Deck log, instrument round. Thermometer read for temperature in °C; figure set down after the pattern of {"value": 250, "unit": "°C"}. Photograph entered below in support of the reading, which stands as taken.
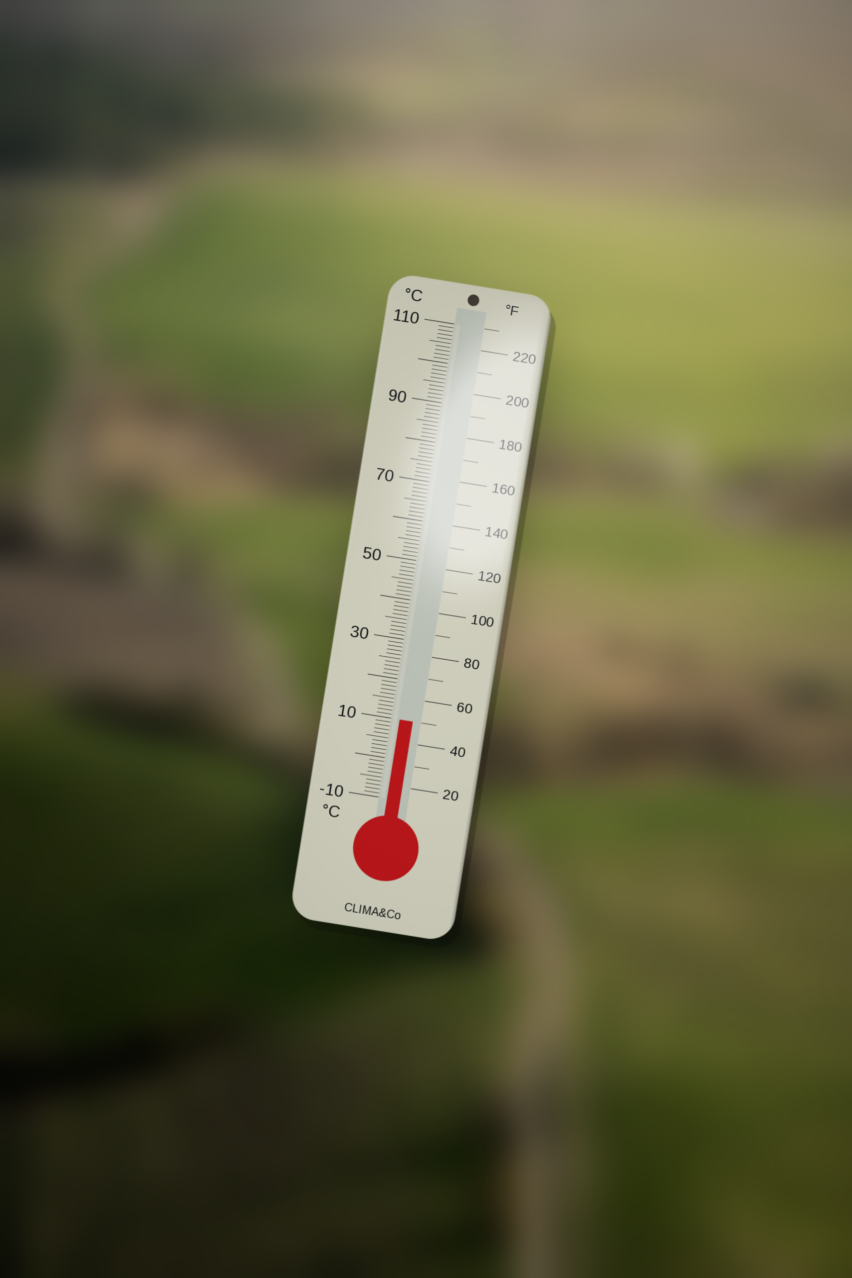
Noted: {"value": 10, "unit": "°C"}
